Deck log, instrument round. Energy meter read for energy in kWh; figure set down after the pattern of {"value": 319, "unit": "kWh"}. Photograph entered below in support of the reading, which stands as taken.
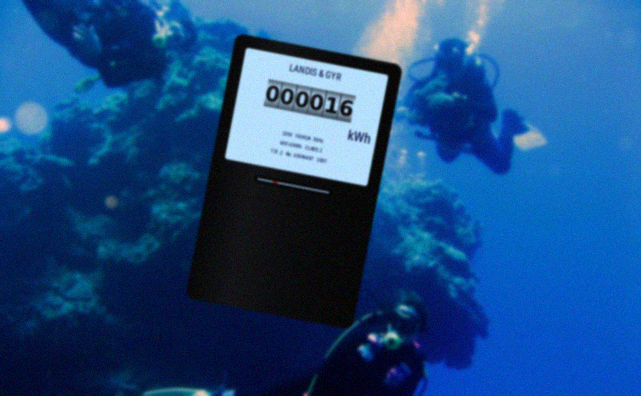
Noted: {"value": 16, "unit": "kWh"}
